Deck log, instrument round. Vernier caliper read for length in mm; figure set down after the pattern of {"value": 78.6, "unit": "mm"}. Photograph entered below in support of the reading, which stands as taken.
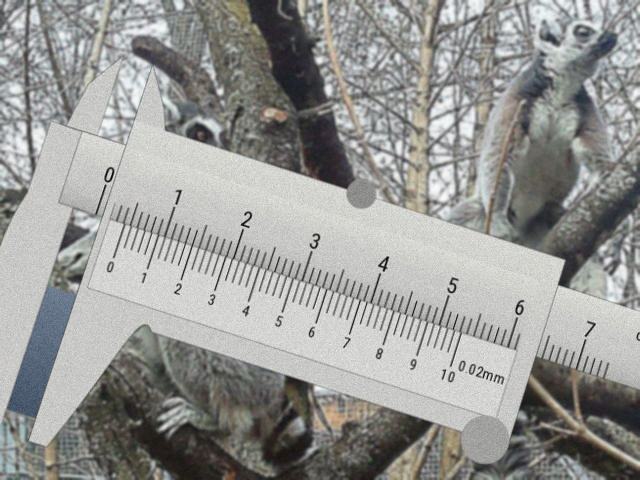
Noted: {"value": 4.2, "unit": "mm"}
